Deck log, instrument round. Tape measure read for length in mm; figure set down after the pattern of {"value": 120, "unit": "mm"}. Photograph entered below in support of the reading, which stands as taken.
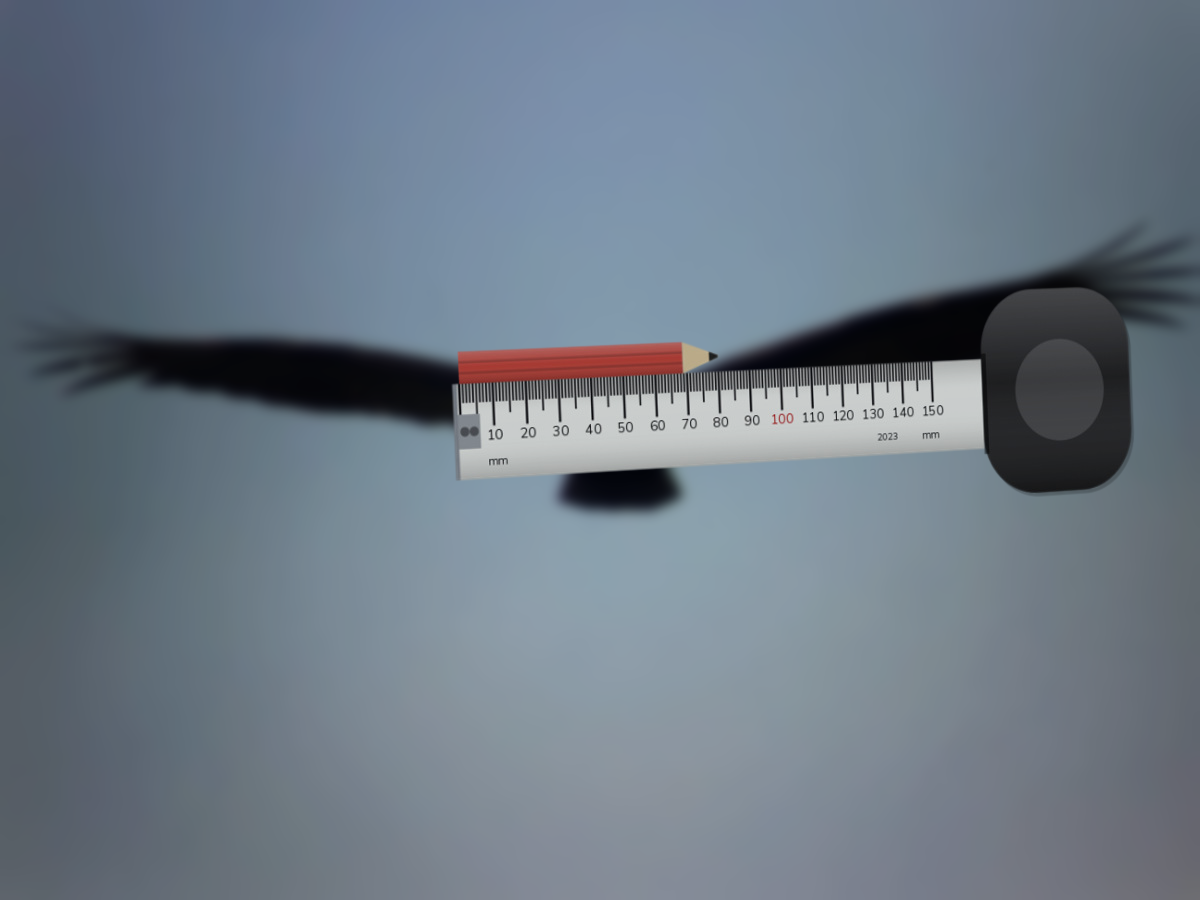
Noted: {"value": 80, "unit": "mm"}
